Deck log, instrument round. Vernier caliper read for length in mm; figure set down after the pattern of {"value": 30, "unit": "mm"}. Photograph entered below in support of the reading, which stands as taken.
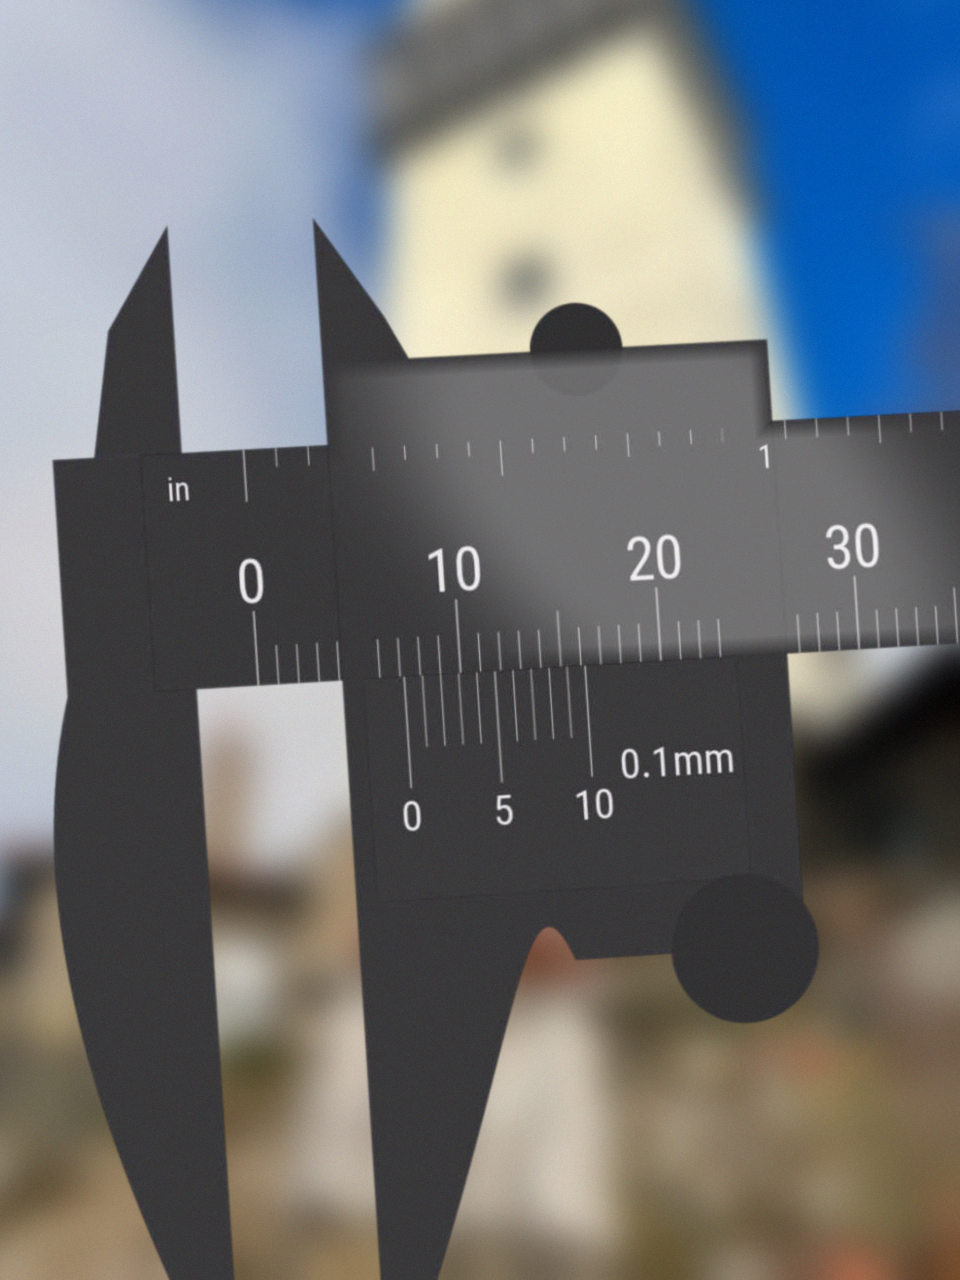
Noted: {"value": 7.2, "unit": "mm"}
